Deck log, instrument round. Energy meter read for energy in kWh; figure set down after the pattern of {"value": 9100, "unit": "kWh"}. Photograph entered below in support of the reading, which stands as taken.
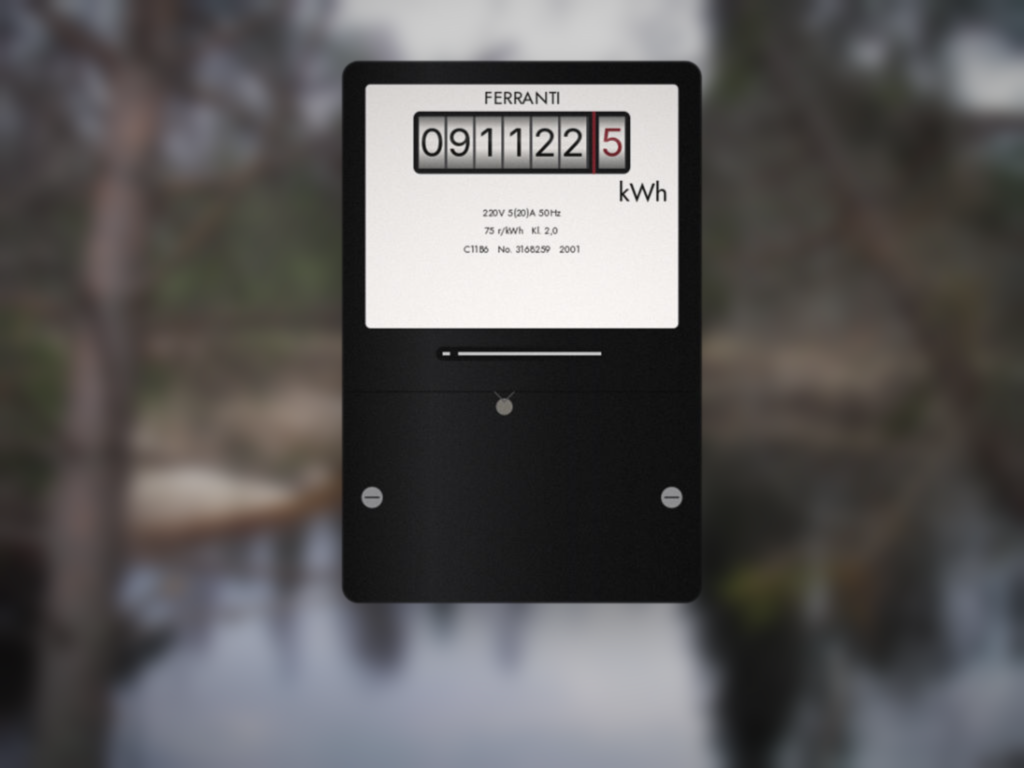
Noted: {"value": 91122.5, "unit": "kWh"}
